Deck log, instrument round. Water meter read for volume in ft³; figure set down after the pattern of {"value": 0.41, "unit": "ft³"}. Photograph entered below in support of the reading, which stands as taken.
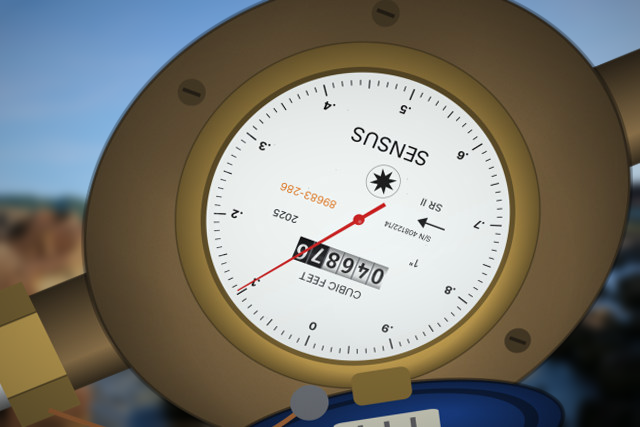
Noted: {"value": 46876.10, "unit": "ft³"}
